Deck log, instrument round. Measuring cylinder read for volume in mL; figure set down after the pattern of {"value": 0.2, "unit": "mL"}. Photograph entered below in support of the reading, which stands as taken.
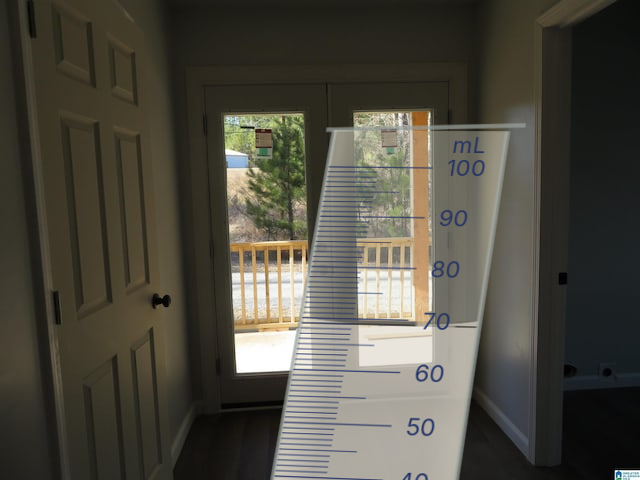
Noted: {"value": 69, "unit": "mL"}
